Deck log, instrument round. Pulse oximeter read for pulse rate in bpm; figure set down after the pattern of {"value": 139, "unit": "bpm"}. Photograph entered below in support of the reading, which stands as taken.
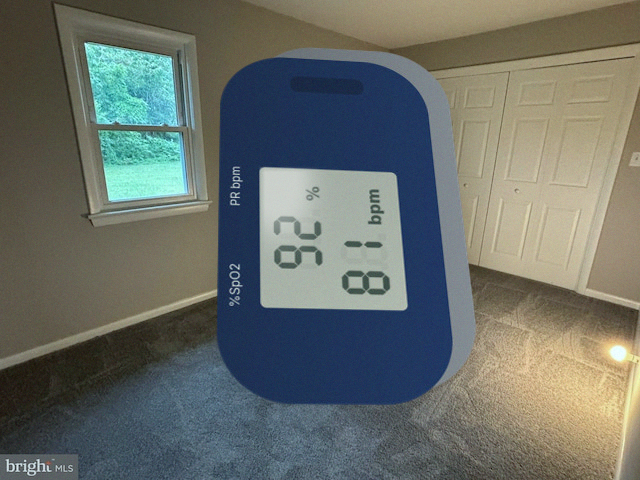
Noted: {"value": 81, "unit": "bpm"}
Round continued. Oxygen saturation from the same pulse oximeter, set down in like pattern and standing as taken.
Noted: {"value": 92, "unit": "%"}
